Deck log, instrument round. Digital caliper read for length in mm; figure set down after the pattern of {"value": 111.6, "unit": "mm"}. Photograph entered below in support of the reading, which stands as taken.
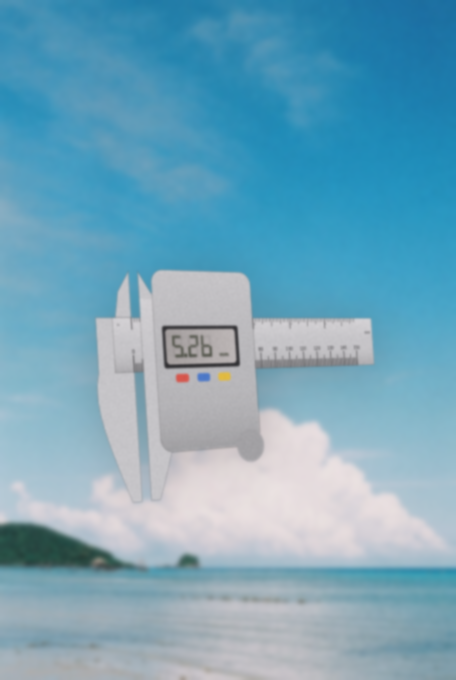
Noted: {"value": 5.26, "unit": "mm"}
